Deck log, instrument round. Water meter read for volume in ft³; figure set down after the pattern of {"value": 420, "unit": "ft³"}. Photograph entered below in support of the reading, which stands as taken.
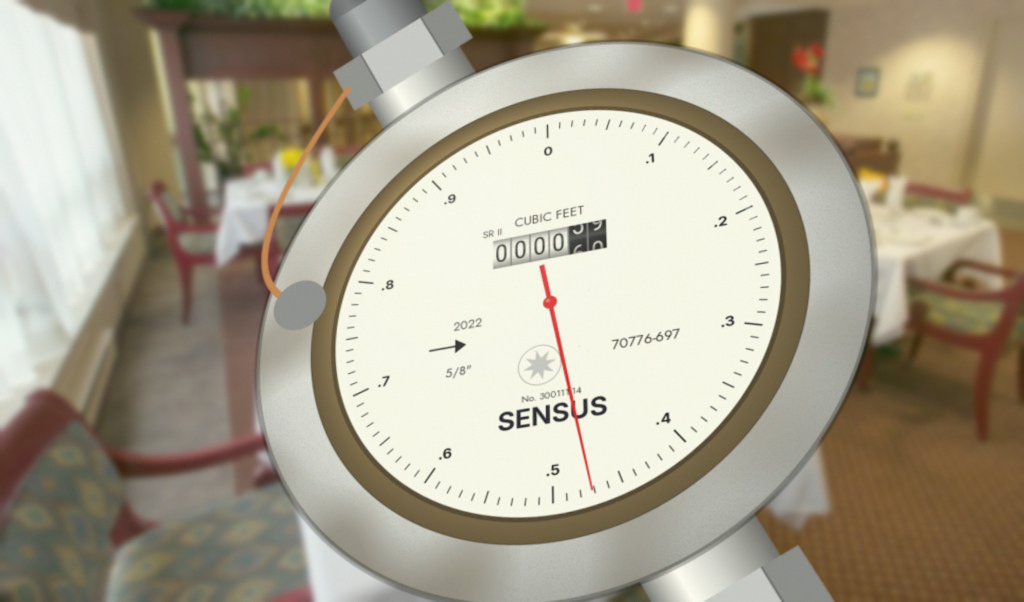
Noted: {"value": 59.47, "unit": "ft³"}
